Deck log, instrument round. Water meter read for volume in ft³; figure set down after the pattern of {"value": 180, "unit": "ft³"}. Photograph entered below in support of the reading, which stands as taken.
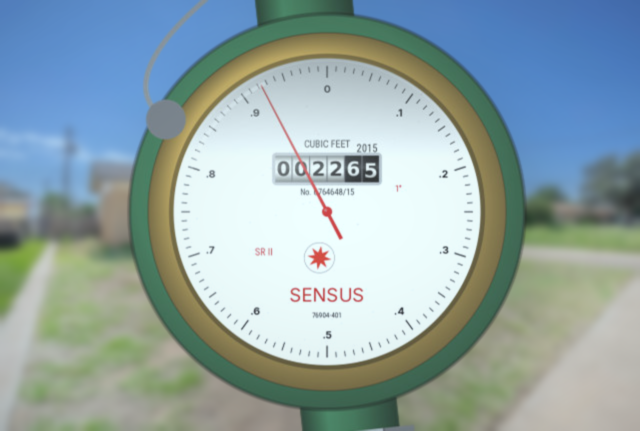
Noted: {"value": 2264.92, "unit": "ft³"}
